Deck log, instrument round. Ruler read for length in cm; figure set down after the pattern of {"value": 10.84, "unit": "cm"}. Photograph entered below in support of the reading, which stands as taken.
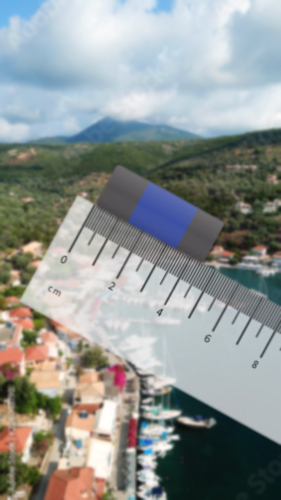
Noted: {"value": 4.5, "unit": "cm"}
